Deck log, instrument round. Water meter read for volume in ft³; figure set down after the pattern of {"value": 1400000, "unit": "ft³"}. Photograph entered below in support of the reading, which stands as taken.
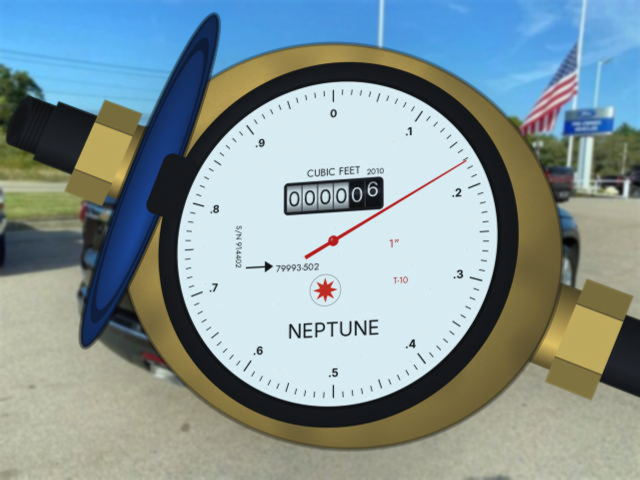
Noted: {"value": 6.17, "unit": "ft³"}
